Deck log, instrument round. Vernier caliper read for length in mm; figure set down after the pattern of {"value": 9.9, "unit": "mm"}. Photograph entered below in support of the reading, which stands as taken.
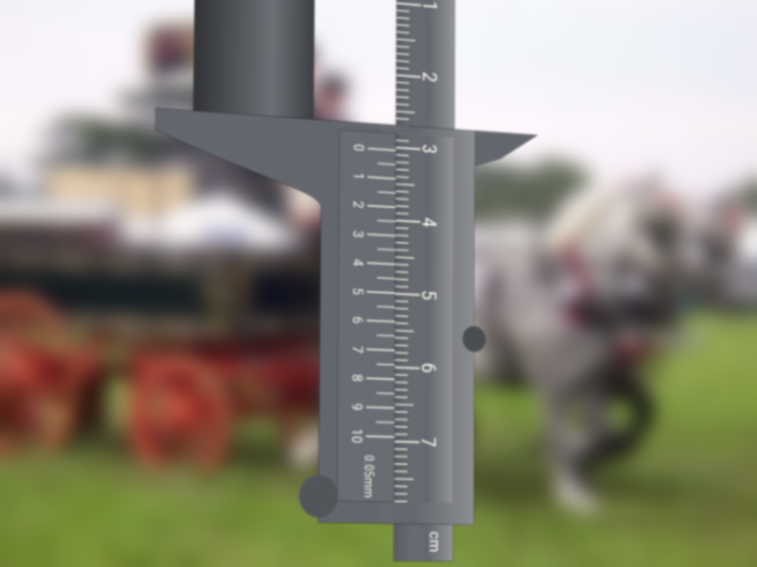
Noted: {"value": 30.4, "unit": "mm"}
